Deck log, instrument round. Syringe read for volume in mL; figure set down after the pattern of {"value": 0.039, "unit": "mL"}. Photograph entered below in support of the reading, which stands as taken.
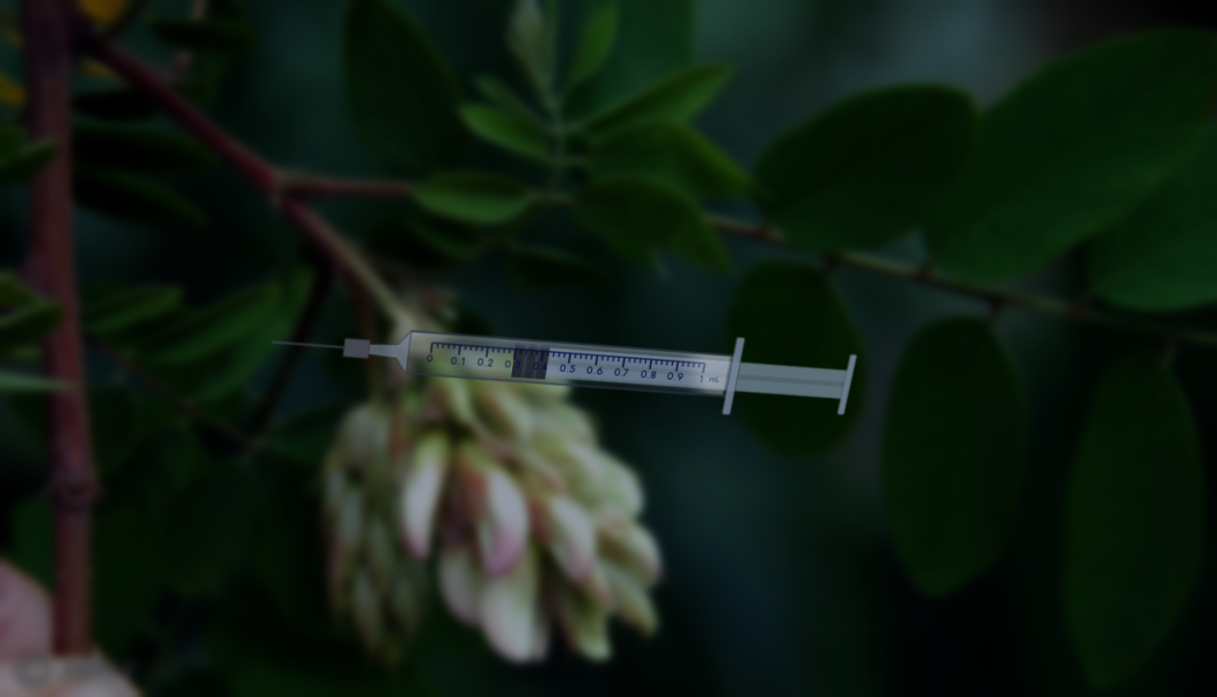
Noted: {"value": 0.3, "unit": "mL"}
